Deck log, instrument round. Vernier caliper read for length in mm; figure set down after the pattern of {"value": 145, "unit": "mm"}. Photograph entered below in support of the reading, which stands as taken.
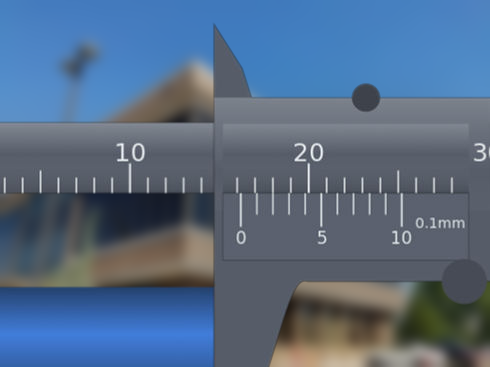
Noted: {"value": 16.2, "unit": "mm"}
